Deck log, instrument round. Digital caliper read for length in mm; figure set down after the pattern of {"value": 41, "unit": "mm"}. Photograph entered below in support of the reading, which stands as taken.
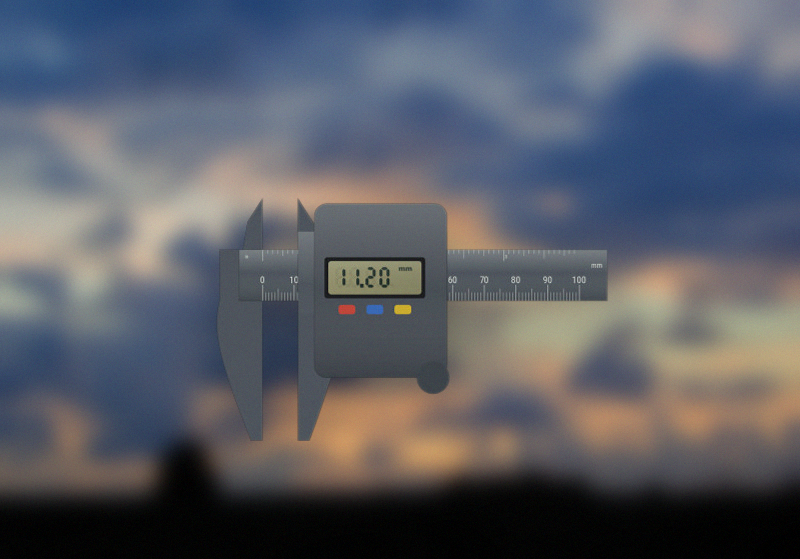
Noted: {"value": 11.20, "unit": "mm"}
